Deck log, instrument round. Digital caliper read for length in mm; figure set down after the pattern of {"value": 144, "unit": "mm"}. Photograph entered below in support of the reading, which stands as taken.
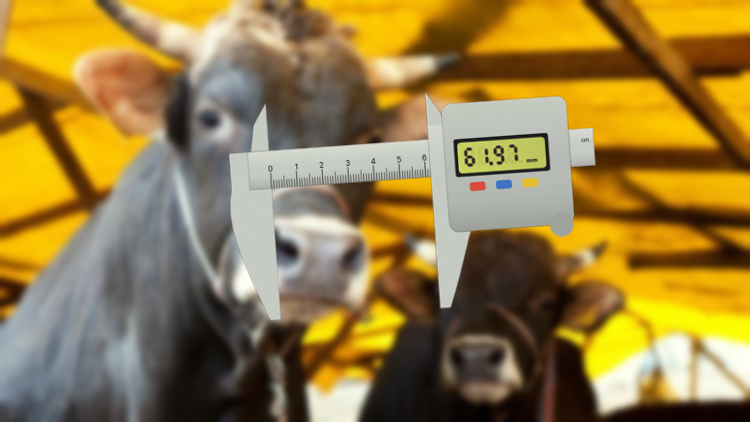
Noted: {"value": 61.97, "unit": "mm"}
